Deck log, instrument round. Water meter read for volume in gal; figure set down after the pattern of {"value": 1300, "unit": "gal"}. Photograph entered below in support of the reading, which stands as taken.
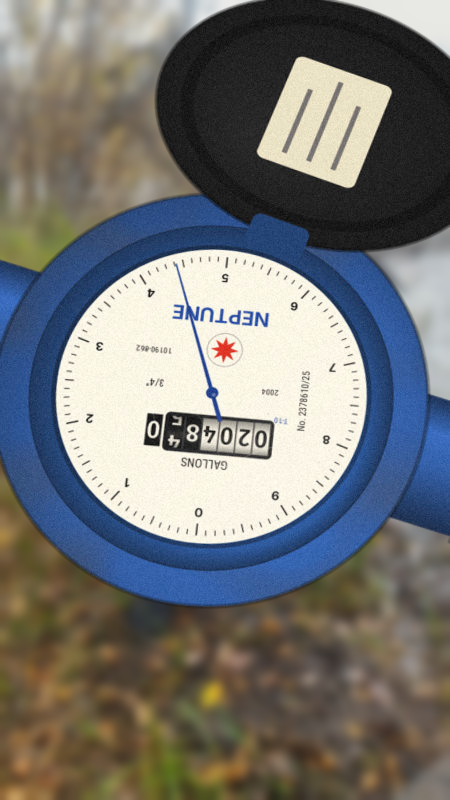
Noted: {"value": 204844.4, "unit": "gal"}
